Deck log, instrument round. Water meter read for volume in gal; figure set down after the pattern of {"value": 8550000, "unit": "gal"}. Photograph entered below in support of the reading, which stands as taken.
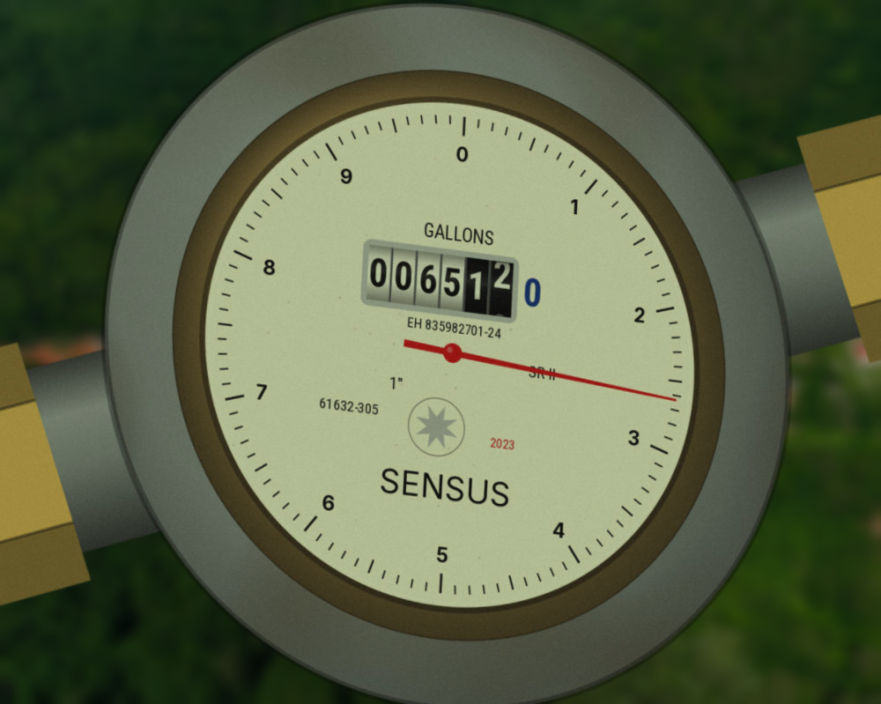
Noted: {"value": 65122.6, "unit": "gal"}
